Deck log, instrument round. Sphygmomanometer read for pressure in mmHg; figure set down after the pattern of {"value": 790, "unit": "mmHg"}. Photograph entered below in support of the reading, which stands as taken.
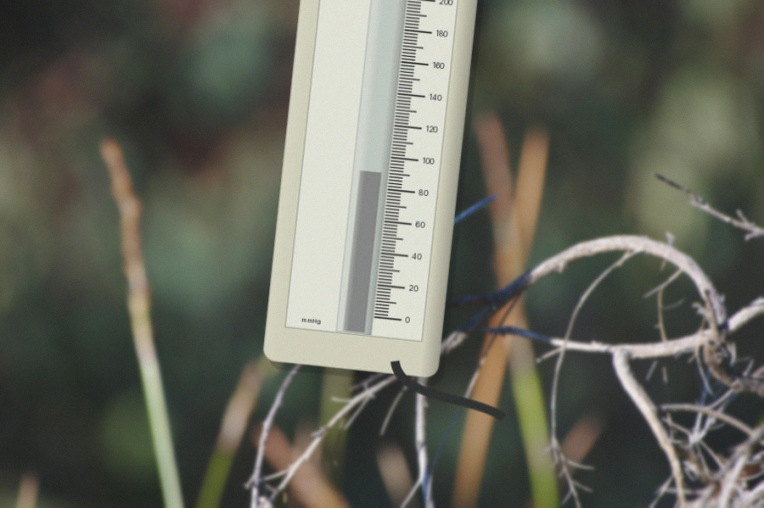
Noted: {"value": 90, "unit": "mmHg"}
